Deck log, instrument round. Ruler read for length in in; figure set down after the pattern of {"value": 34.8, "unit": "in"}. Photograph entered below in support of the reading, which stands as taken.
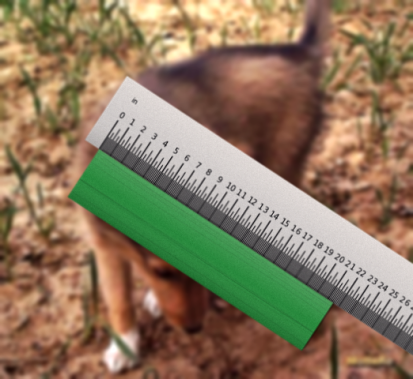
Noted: {"value": 21.5, "unit": "in"}
